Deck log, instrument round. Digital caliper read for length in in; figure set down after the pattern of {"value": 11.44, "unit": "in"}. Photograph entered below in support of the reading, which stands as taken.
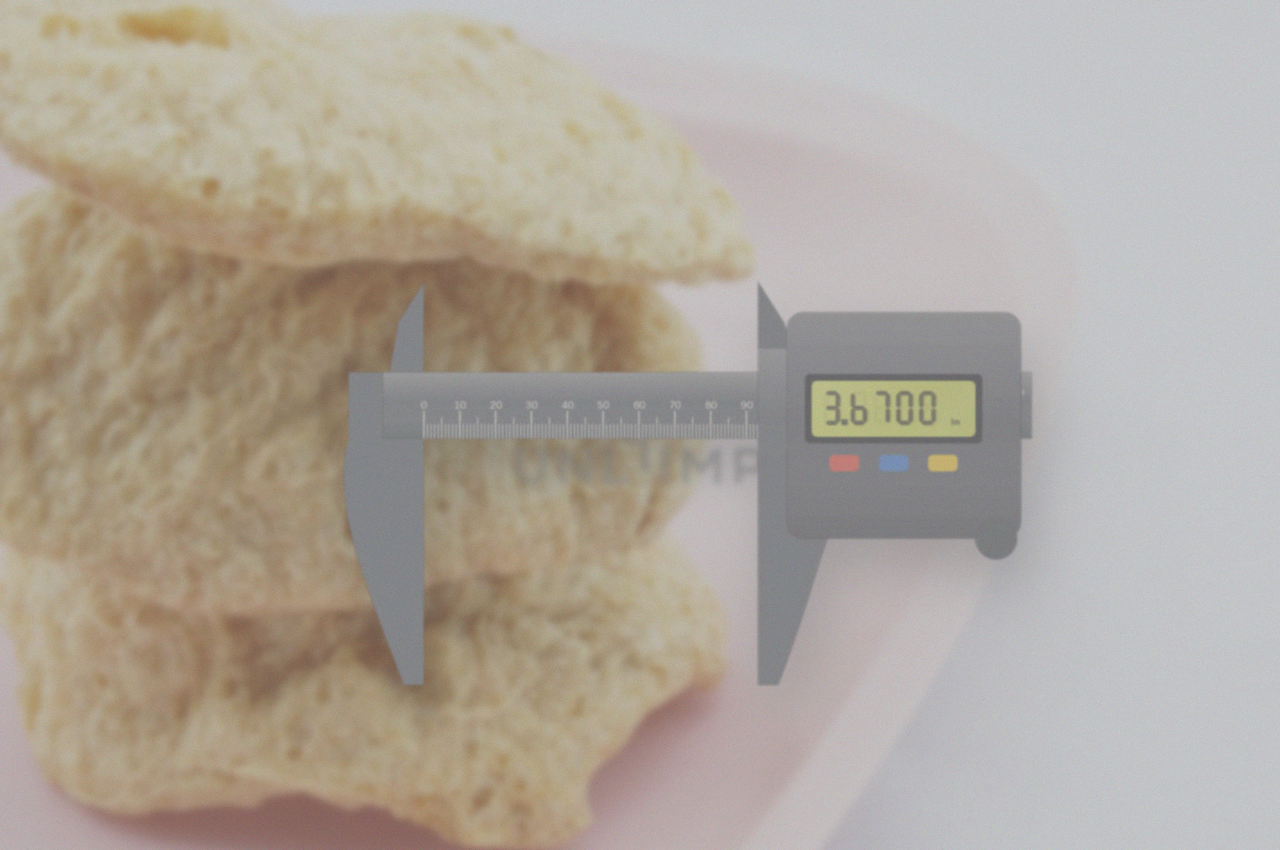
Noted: {"value": 3.6700, "unit": "in"}
